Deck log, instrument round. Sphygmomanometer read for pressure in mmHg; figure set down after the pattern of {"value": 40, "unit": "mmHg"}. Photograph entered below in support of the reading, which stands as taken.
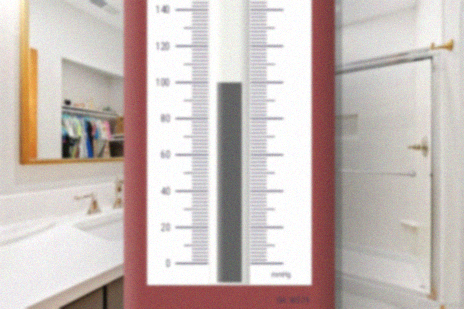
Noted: {"value": 100, "unit": "mmHg"}
